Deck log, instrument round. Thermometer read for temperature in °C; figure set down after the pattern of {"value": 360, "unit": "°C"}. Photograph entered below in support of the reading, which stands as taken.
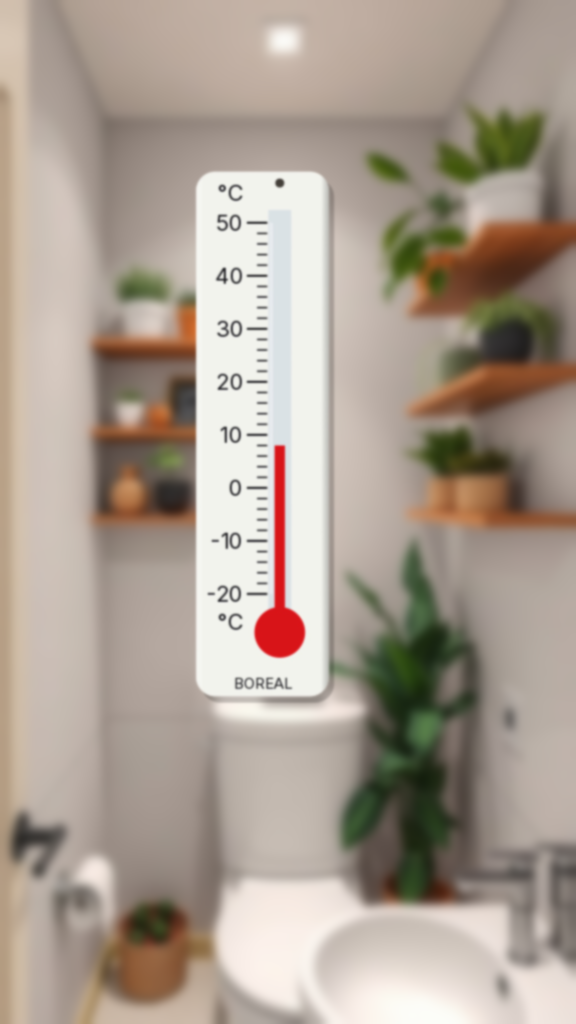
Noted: {"value": 8, "unit": "°C"}
